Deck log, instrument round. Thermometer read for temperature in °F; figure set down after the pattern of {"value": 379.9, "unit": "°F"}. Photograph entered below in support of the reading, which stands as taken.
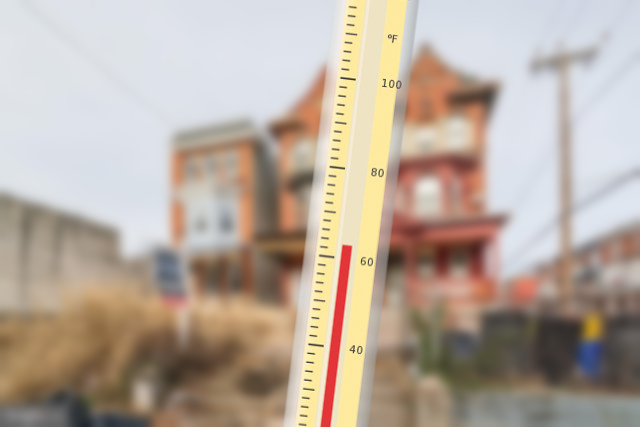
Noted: {"value": 63, "unit": "°F"}
